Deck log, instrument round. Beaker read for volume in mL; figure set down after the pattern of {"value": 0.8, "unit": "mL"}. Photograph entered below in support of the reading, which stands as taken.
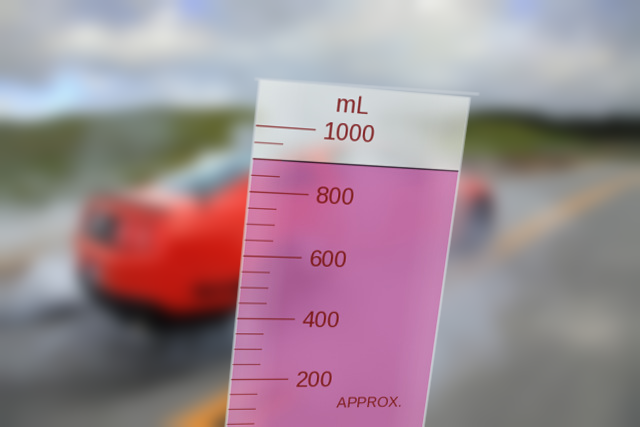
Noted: {"value": 900, "unit": "mL"}
